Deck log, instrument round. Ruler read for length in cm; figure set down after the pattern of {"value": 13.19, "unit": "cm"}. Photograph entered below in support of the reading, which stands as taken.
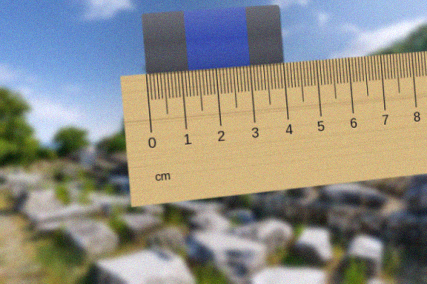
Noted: {"value": 4, "unit": "cm"}
